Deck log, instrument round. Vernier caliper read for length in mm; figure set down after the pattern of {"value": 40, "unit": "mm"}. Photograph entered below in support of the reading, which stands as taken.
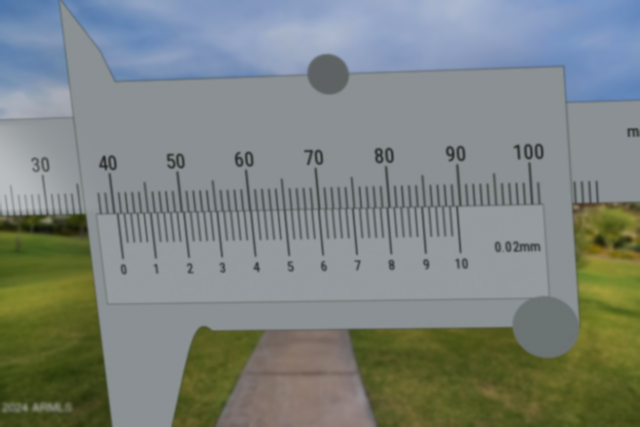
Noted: {"value": 40.5, "unit": "mm"}
